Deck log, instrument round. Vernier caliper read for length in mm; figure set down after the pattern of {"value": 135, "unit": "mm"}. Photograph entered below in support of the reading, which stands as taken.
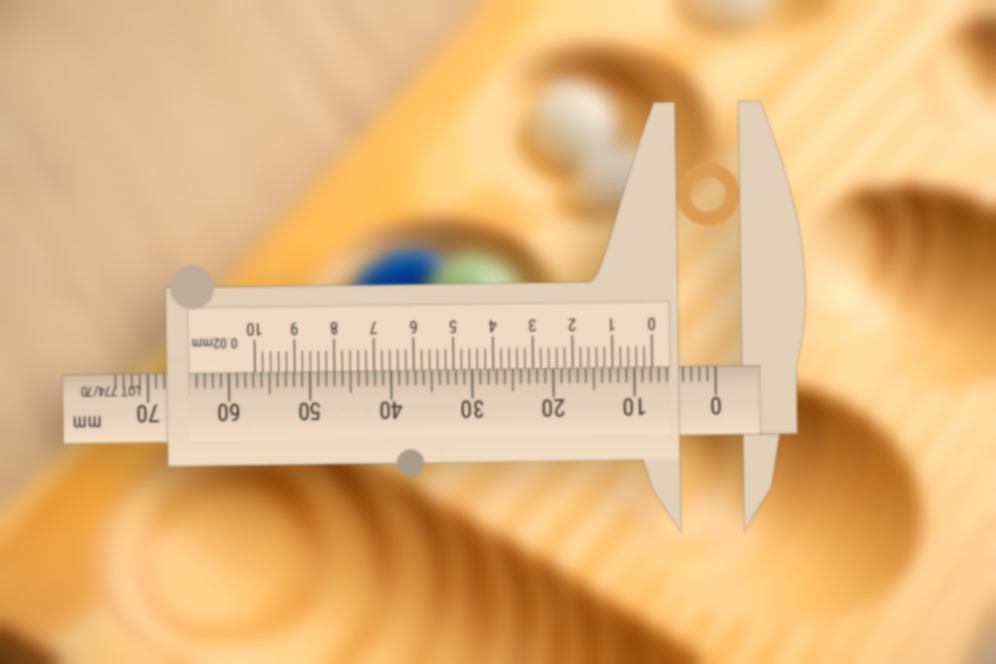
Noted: {"value": 7.8, "unit": "mm"}
